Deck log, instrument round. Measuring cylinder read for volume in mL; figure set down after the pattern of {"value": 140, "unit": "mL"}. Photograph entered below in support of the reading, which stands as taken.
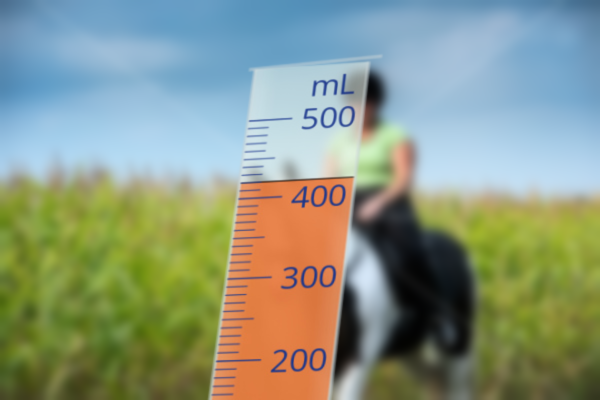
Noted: {"value": 420, "unit": "mL"}
